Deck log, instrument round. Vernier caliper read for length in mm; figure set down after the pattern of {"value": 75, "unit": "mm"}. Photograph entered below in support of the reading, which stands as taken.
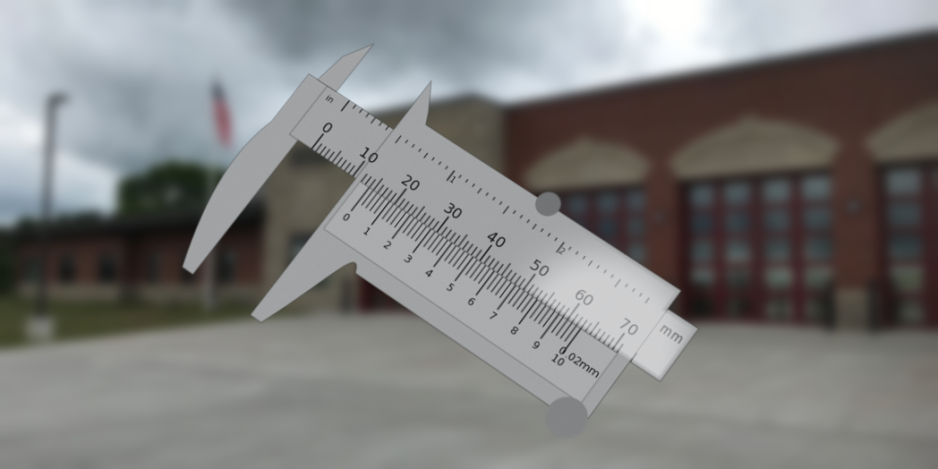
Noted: {"value": 14.0, "unit": "mm"}
